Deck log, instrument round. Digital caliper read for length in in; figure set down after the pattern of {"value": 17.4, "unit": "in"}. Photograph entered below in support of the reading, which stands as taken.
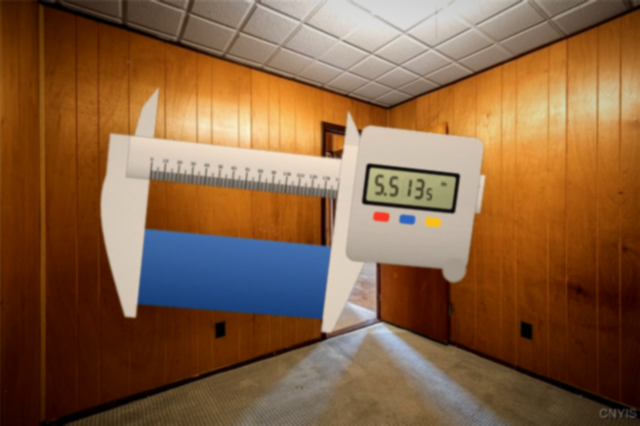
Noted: {"value": 5.5135, "unit": "in"}
